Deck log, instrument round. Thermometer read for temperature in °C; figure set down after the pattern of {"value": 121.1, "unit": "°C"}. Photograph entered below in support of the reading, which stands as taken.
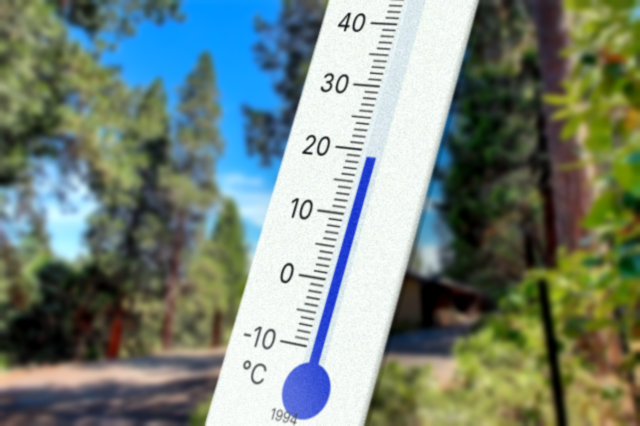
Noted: {"value": 19, "unit": "°C"}
